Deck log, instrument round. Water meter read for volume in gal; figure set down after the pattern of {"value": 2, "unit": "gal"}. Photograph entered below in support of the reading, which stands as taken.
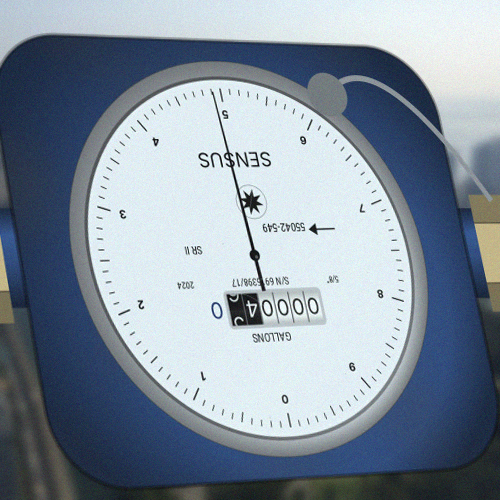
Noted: {"value": 454.9, "unit": "gal"}
